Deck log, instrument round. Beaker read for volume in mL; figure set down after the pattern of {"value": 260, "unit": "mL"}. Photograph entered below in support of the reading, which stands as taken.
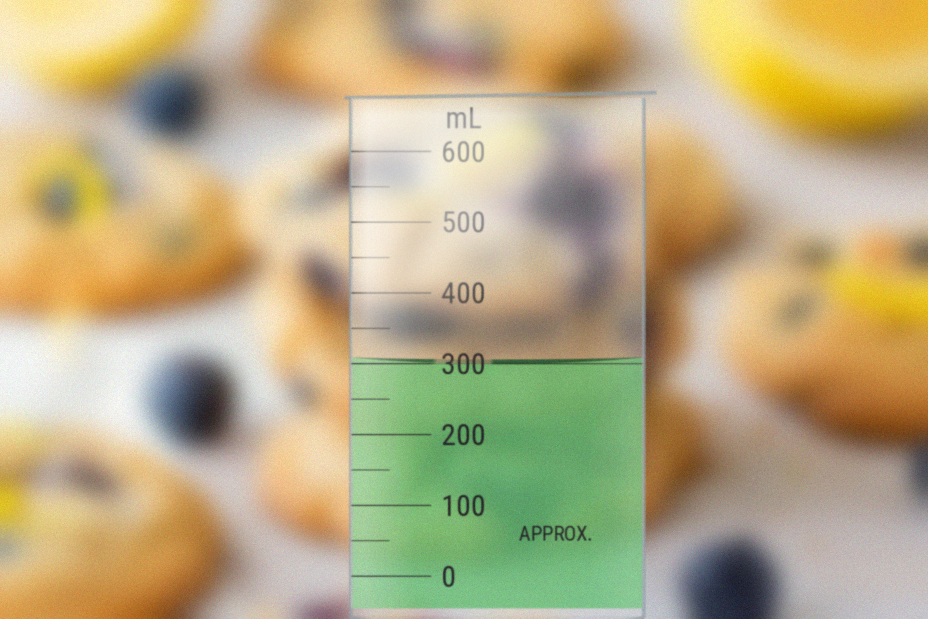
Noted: {"value": 300, "unit": "mL"}
